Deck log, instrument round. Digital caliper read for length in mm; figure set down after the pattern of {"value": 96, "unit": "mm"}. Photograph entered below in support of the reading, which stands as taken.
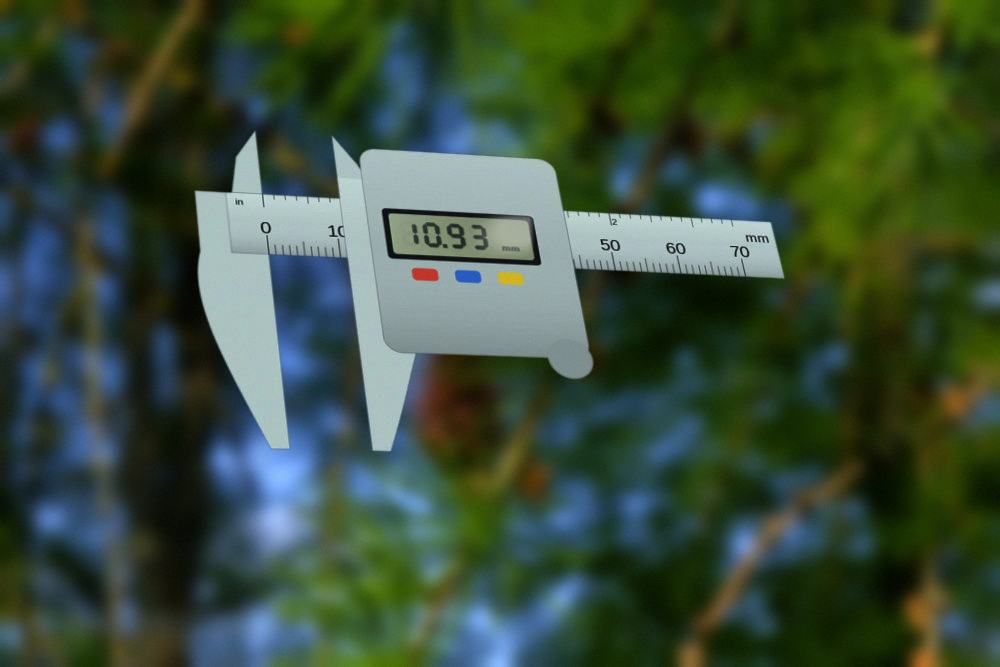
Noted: {"value": 10.93, "unit": "mm"}
